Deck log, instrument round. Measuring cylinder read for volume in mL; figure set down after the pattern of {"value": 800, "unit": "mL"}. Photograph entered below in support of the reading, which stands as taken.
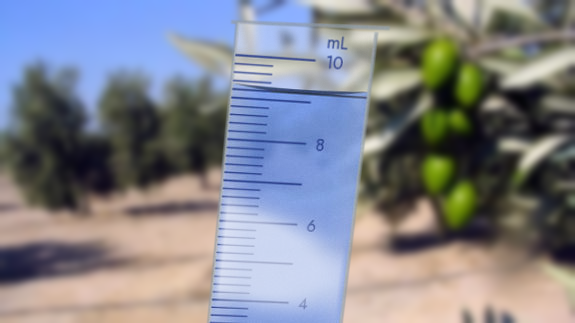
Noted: {"value": 9.2, "unit": "mL"}
